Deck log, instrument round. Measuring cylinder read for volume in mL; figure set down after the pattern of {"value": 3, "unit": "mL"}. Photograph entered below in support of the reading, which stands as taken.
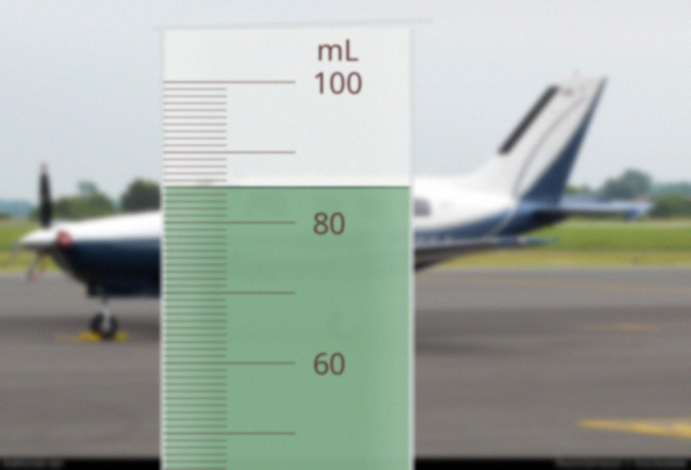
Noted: {"value": 85, "unit": "mL"}
